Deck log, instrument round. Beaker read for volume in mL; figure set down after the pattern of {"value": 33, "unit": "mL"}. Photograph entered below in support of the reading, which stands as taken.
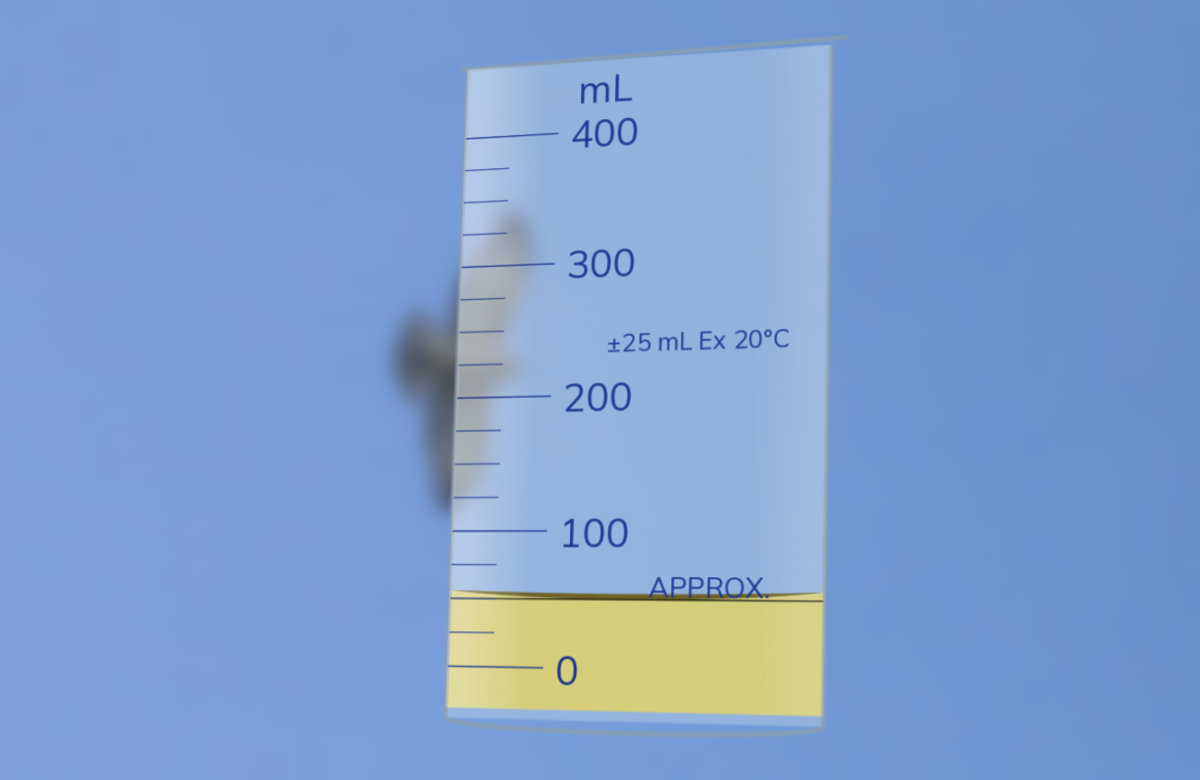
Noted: {"value": 50, "unit": "mL"}
